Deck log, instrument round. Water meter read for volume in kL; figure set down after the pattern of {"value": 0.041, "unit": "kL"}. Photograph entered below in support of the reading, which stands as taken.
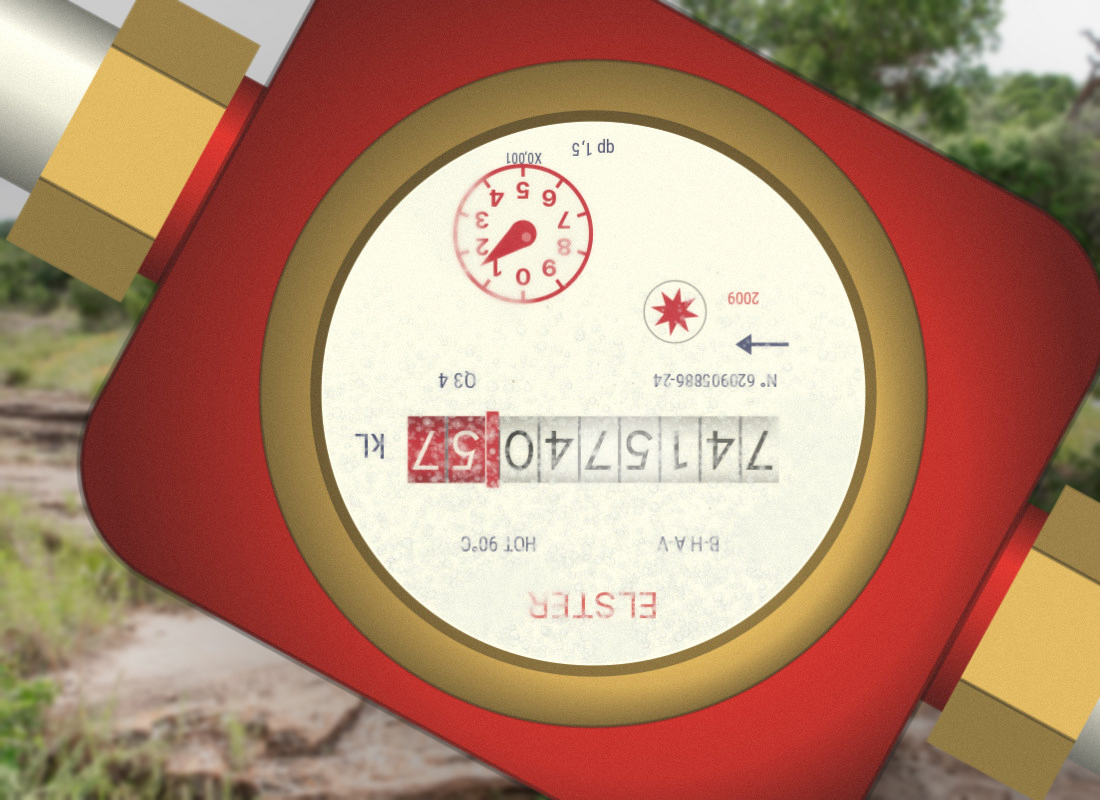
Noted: {"value": 7415740.571, "unit": "kL"}
